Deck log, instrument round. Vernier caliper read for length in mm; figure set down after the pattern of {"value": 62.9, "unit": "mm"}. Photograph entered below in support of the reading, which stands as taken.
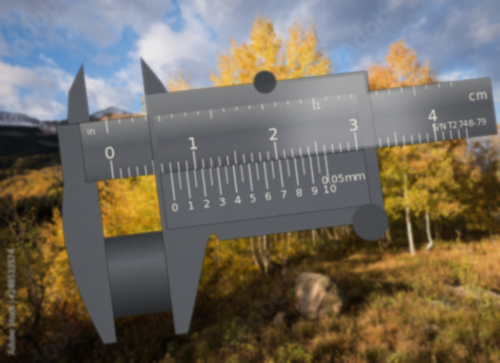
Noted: {"value": 7.0, "unit": "mm"}
